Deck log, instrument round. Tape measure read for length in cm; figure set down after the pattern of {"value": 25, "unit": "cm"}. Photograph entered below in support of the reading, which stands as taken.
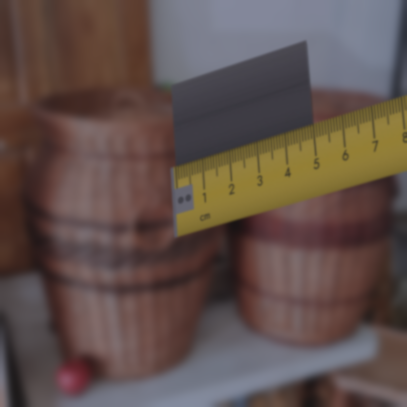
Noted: {"value": 5, "unit": "cm"}
